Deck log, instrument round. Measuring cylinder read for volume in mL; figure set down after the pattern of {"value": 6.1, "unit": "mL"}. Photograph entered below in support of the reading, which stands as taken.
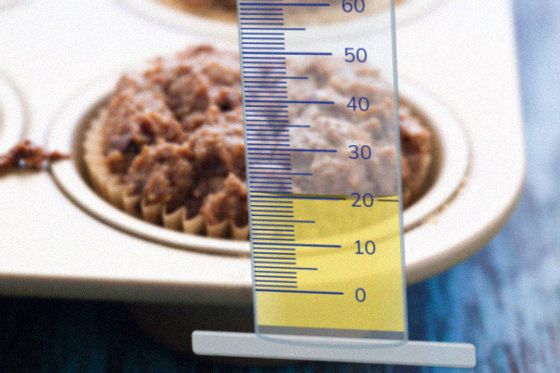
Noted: {"value": 20, "unit": "mL"}
